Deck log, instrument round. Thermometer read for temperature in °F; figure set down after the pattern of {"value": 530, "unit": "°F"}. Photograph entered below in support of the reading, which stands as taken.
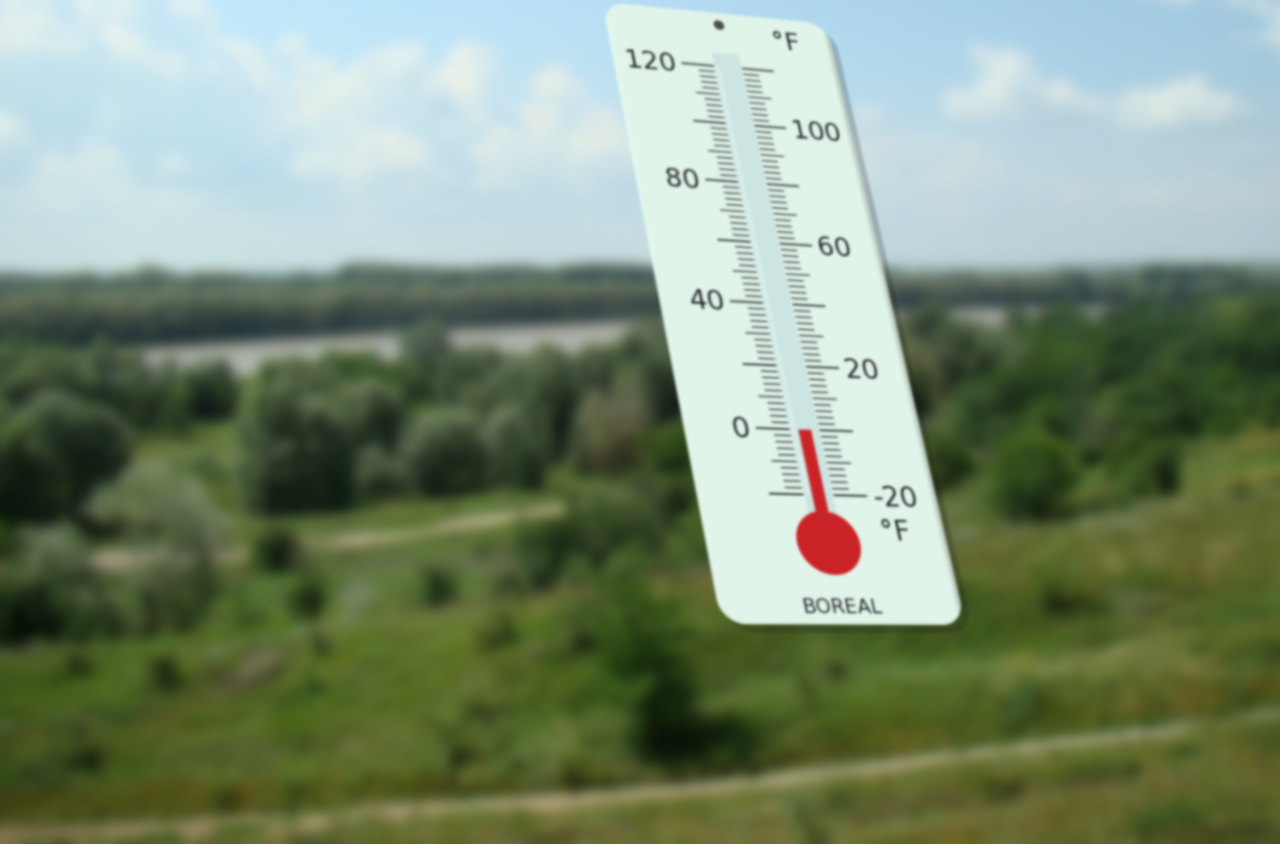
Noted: {"value": 0, "unit": "°F"}
